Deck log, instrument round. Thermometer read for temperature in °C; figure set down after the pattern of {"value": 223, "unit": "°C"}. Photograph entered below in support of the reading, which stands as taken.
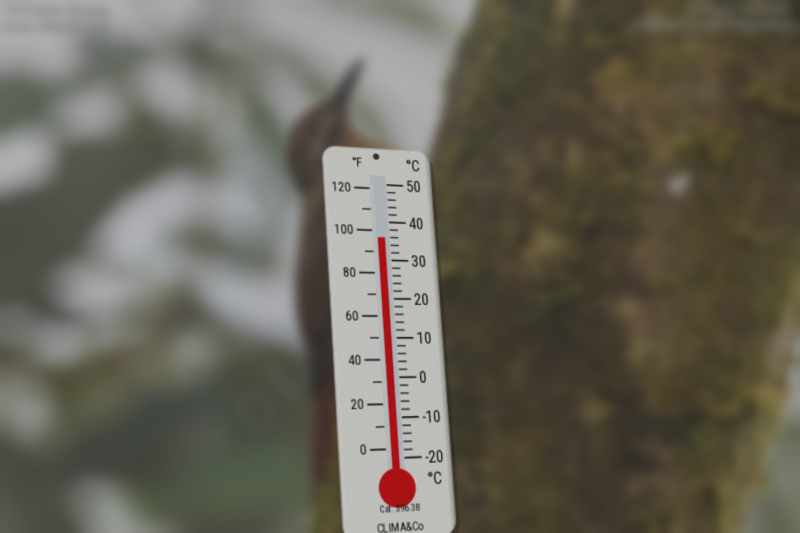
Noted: {"value": 36, "unit": "°C"}
